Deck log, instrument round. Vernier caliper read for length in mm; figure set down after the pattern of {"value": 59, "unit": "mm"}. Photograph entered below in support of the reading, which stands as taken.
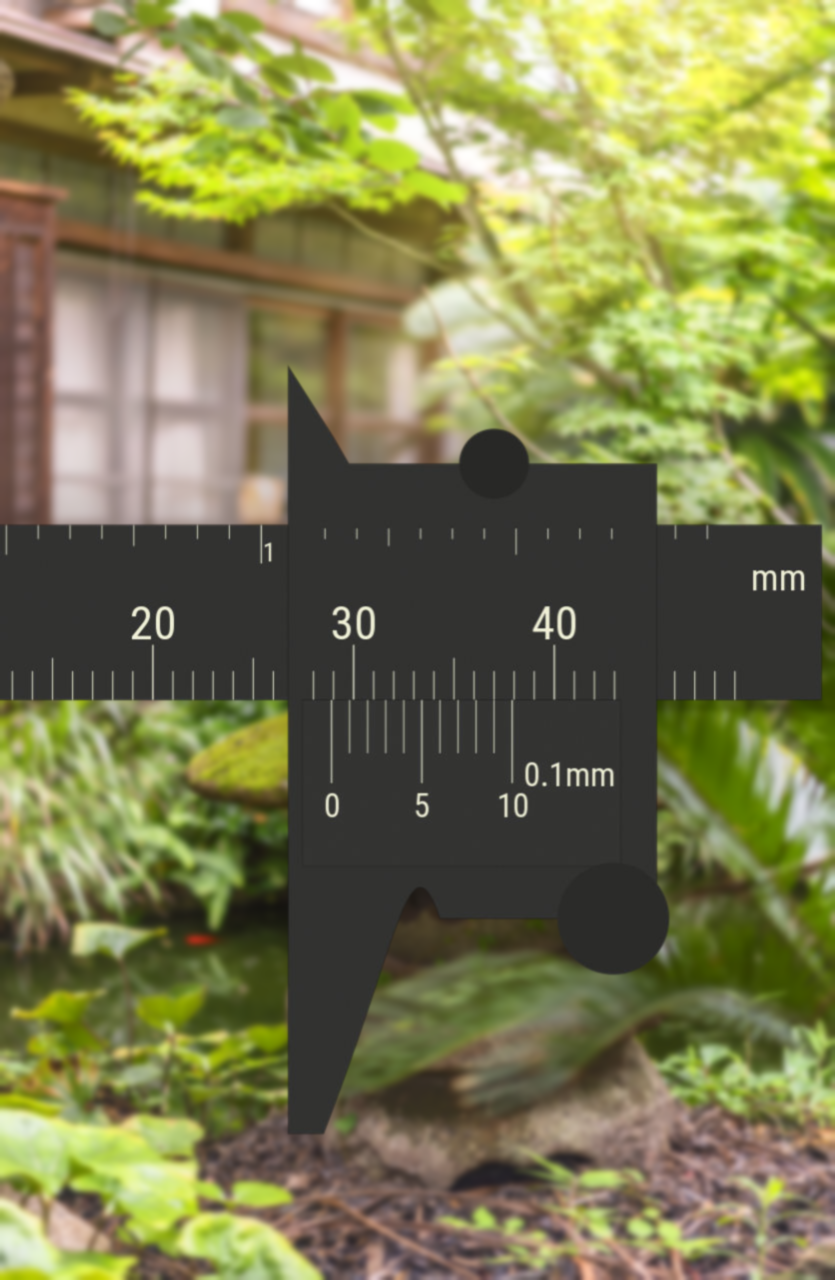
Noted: {"value": 28.9, "unit": "mm"}
